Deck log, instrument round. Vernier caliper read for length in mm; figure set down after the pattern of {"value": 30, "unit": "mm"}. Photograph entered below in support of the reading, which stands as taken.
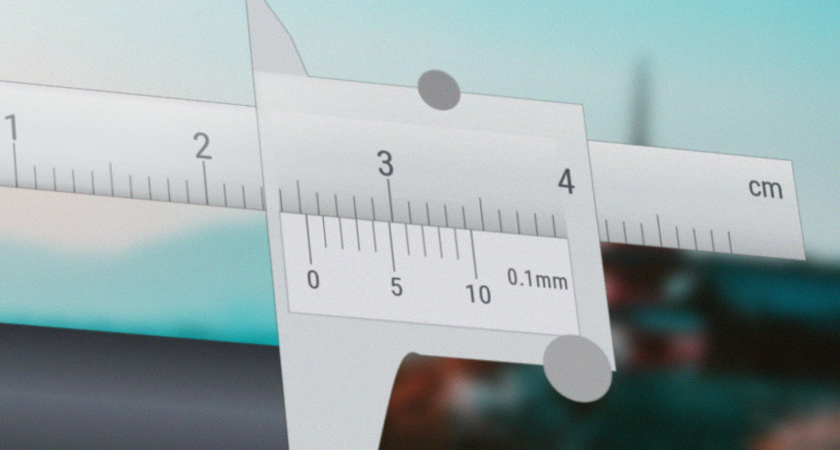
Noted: {"value": 25.3, "unit": "mm"}
